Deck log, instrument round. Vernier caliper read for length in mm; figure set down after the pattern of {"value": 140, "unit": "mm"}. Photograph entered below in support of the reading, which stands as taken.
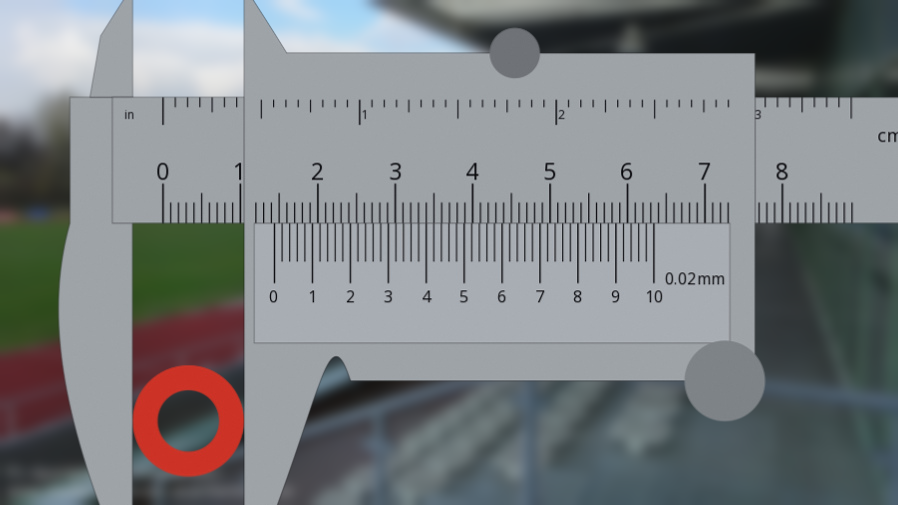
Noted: {"value": 14.4, "unit": "mm"}
